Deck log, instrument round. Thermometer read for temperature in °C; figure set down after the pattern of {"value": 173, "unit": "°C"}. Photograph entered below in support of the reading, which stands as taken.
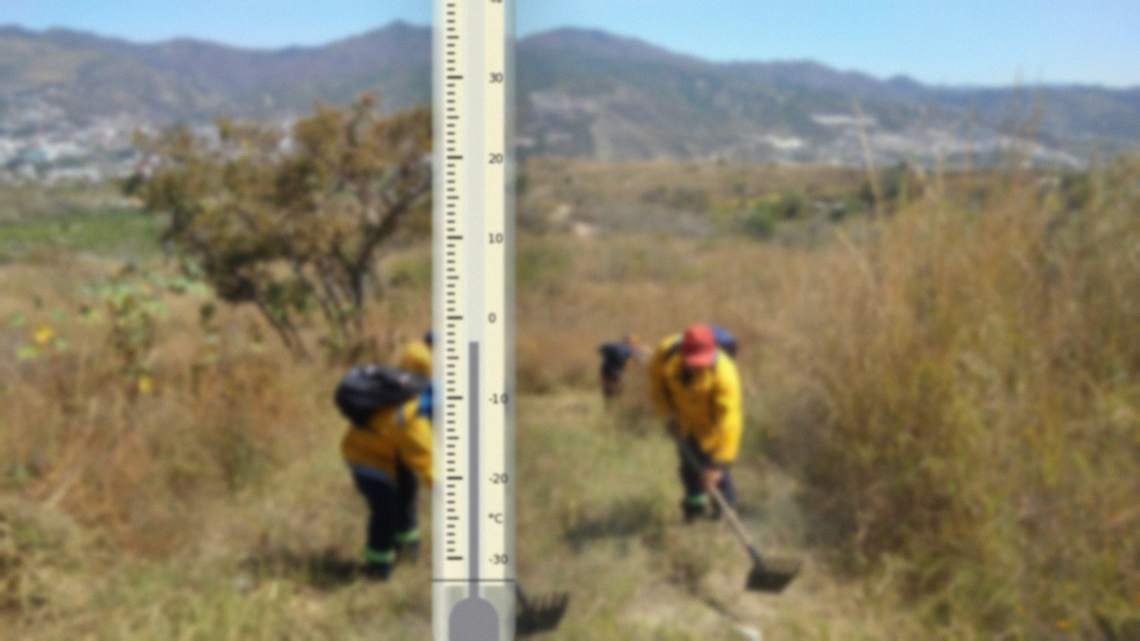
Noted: {"value": -3, "unit": "°C"}
